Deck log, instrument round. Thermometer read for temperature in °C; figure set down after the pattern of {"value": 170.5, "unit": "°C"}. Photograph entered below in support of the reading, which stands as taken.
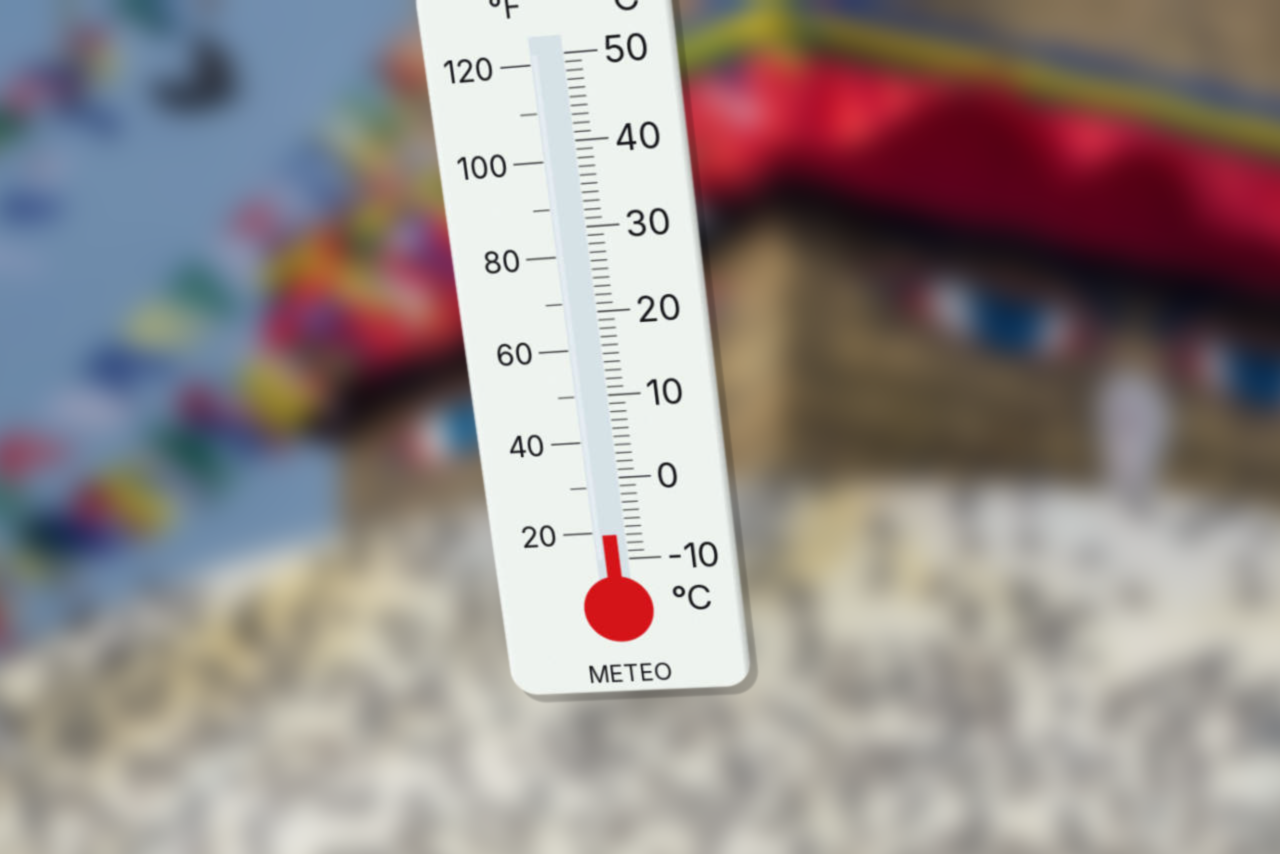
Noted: {"value": -7, "unit": "°C"}
